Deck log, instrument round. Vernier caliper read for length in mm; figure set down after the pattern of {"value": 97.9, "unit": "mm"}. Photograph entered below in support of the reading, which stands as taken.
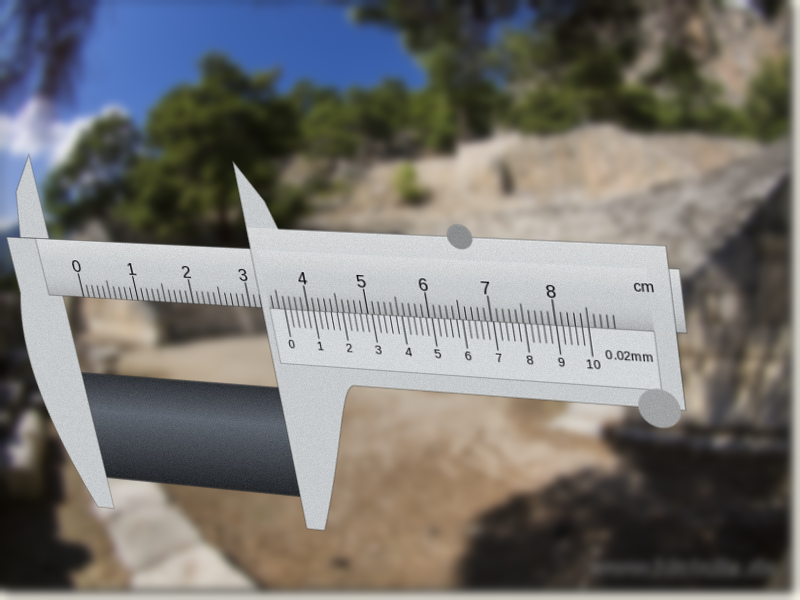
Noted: {"value": 36.0, "unit": "mm"}
